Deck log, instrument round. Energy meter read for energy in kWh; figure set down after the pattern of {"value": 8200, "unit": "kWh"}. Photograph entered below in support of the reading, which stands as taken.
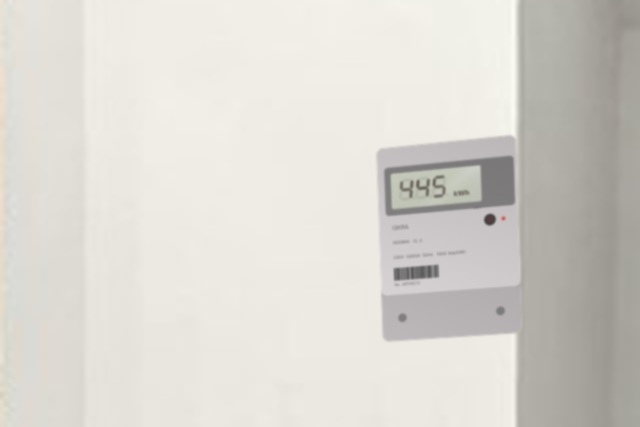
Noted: {"value": 445, "unit": "kWh"}
